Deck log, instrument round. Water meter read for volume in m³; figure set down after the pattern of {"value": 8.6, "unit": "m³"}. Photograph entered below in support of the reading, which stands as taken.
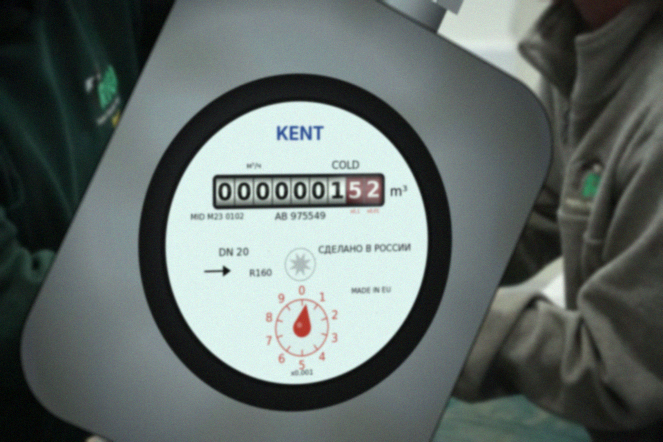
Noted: {"value": 1.520, "unit": "m³"}
